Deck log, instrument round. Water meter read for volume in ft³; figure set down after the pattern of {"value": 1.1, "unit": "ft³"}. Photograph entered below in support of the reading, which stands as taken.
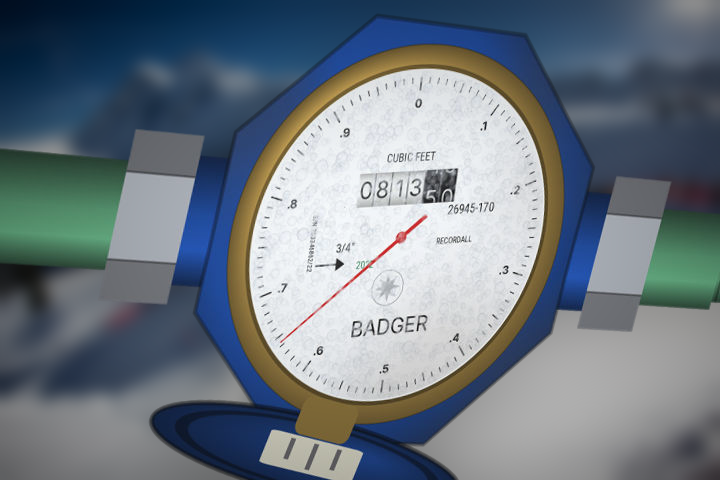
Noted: {"value": 81349.64, "unit": "ft³"}
